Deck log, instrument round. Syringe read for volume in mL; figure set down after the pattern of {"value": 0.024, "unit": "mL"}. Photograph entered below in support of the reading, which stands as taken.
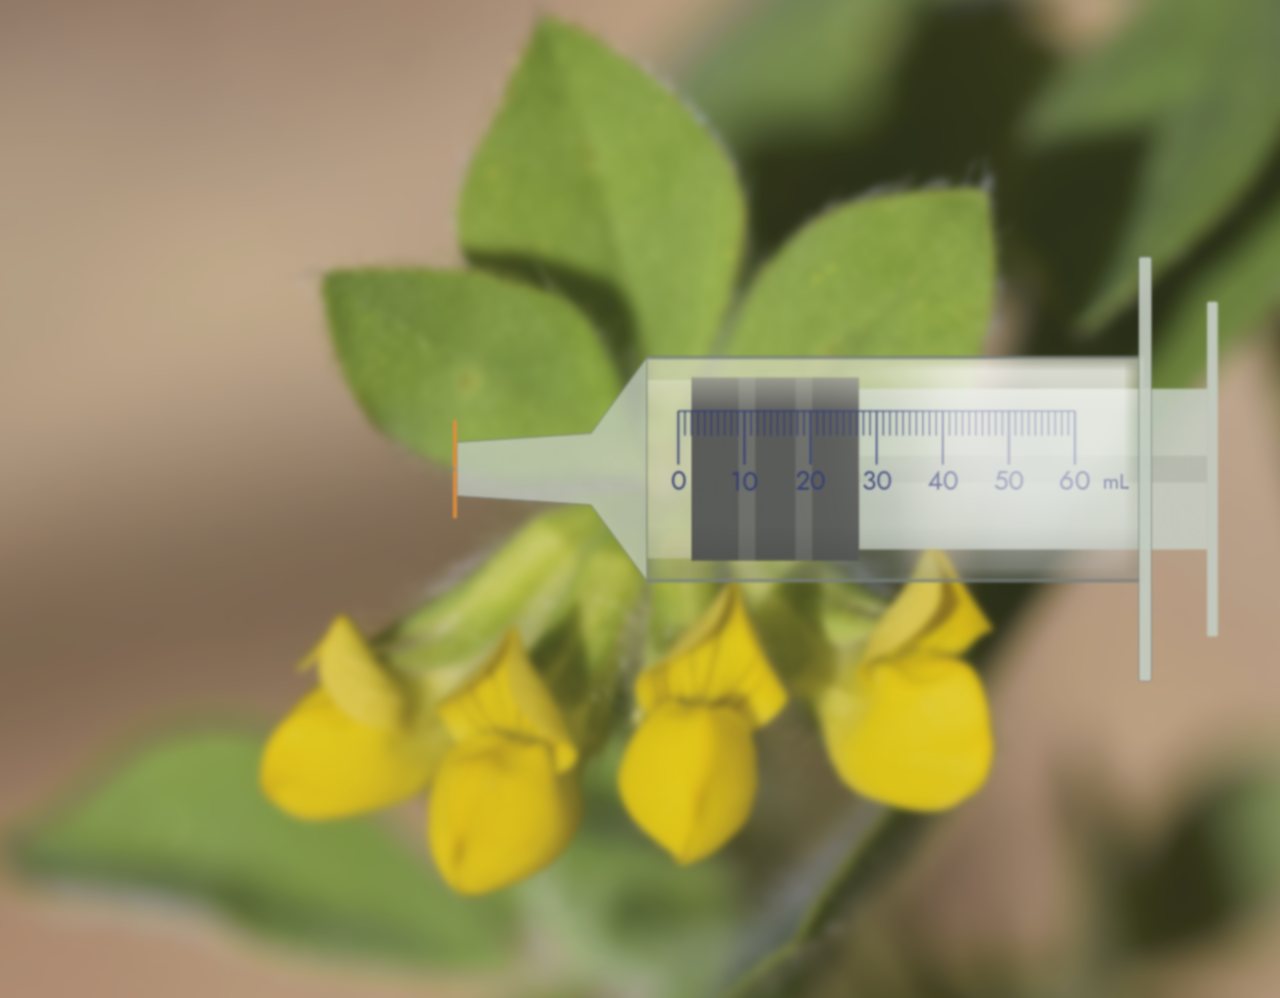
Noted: {"value": 2, "unit": "mL"}
